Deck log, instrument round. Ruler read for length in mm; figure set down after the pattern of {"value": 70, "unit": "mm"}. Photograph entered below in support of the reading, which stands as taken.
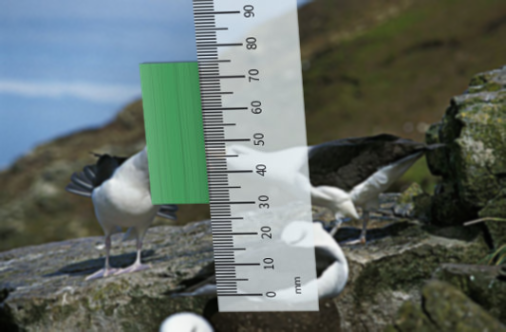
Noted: {"value": 45, "unit": "mm"}
